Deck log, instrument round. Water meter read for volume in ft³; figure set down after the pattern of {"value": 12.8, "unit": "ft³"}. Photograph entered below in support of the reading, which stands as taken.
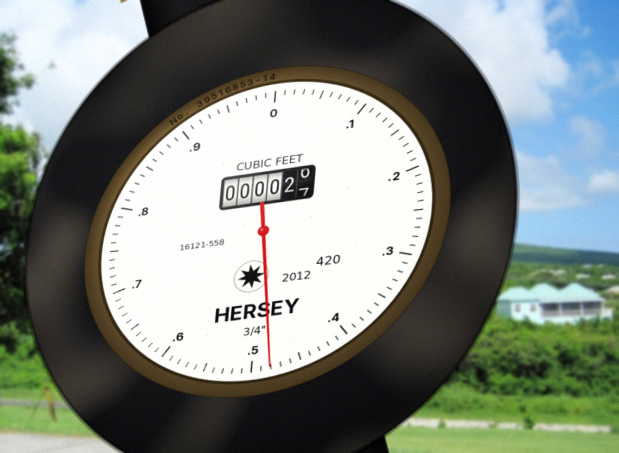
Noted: {"value": 26.48, "unit": "ft³"}
